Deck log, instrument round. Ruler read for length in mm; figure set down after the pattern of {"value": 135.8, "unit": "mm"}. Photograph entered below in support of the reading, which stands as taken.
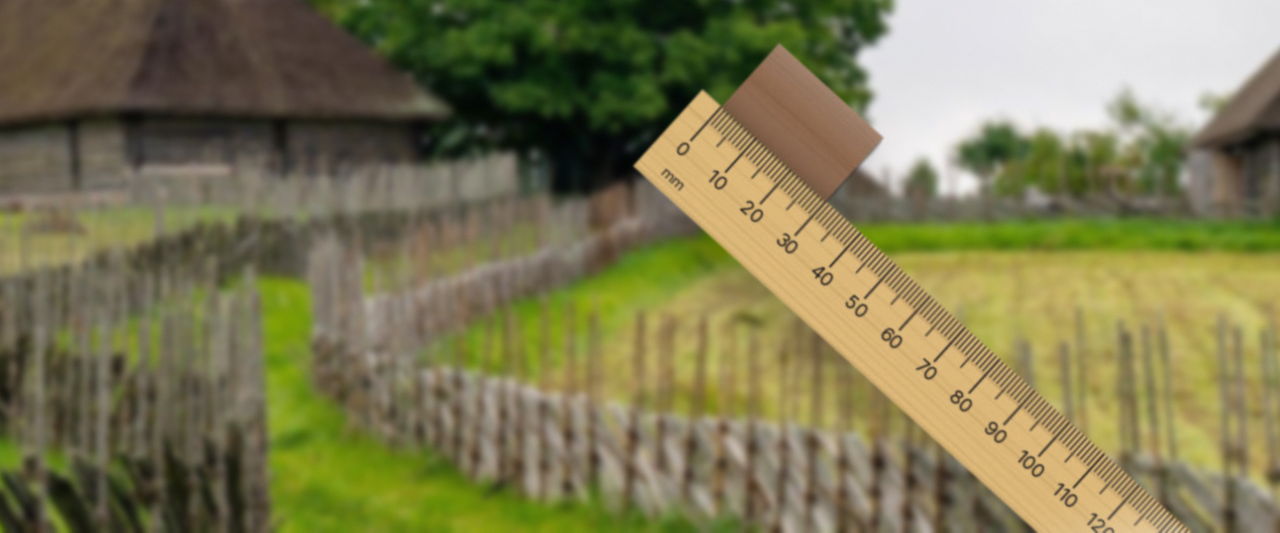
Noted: {"value": 30, "unit": "mm"}
